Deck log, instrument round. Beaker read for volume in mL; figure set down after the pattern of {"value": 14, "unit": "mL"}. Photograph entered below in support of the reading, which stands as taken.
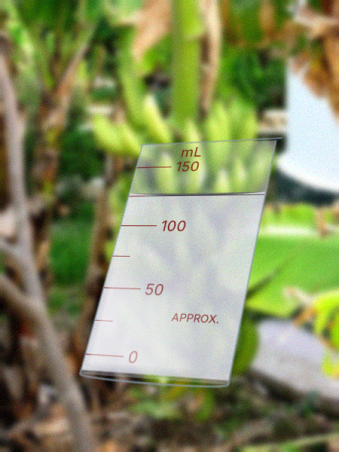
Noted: {"value": 125, "unit": "mL"}
